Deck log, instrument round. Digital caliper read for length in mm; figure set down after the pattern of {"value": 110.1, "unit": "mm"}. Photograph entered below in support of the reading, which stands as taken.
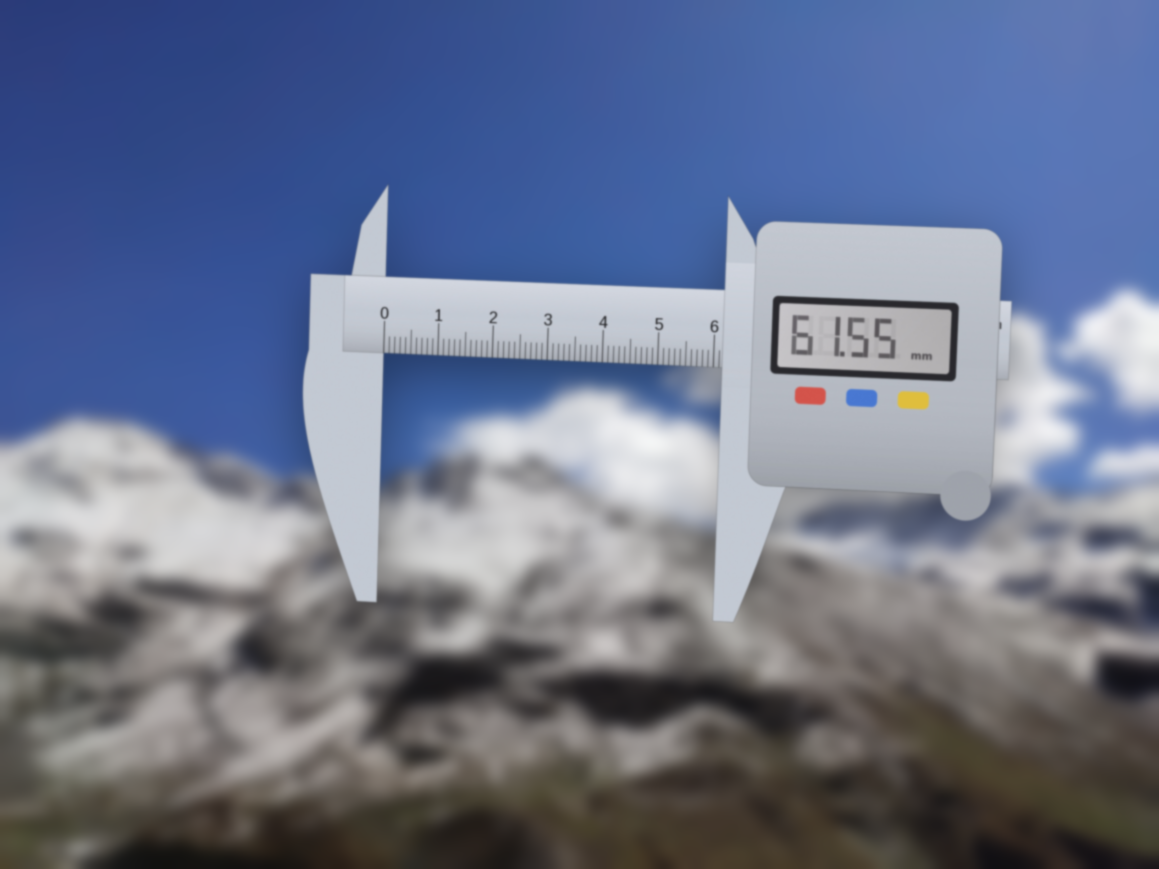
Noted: {"value": 61.55, "unit": "mm"}
